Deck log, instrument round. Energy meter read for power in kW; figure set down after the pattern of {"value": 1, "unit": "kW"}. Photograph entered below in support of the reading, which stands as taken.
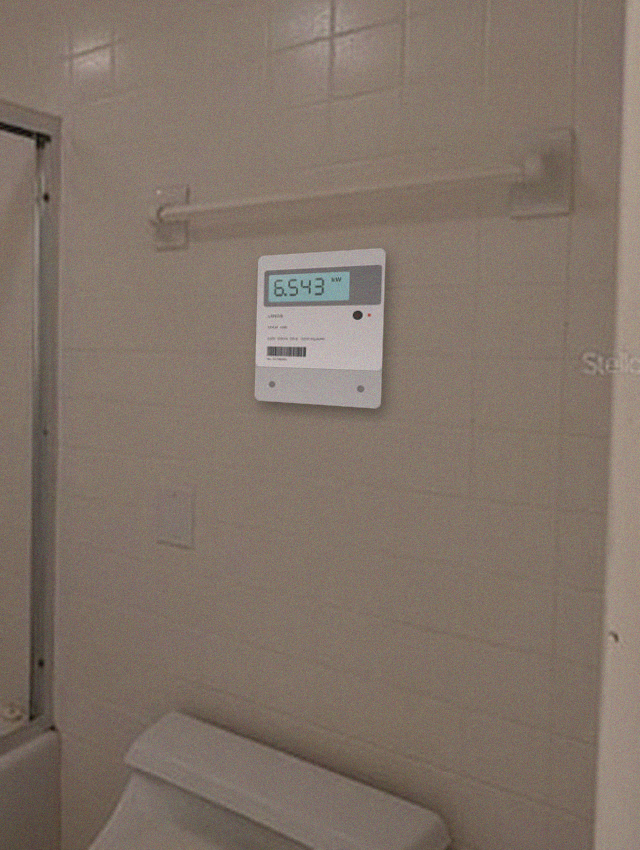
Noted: {"value": 6.543, "unit": "kW"}
